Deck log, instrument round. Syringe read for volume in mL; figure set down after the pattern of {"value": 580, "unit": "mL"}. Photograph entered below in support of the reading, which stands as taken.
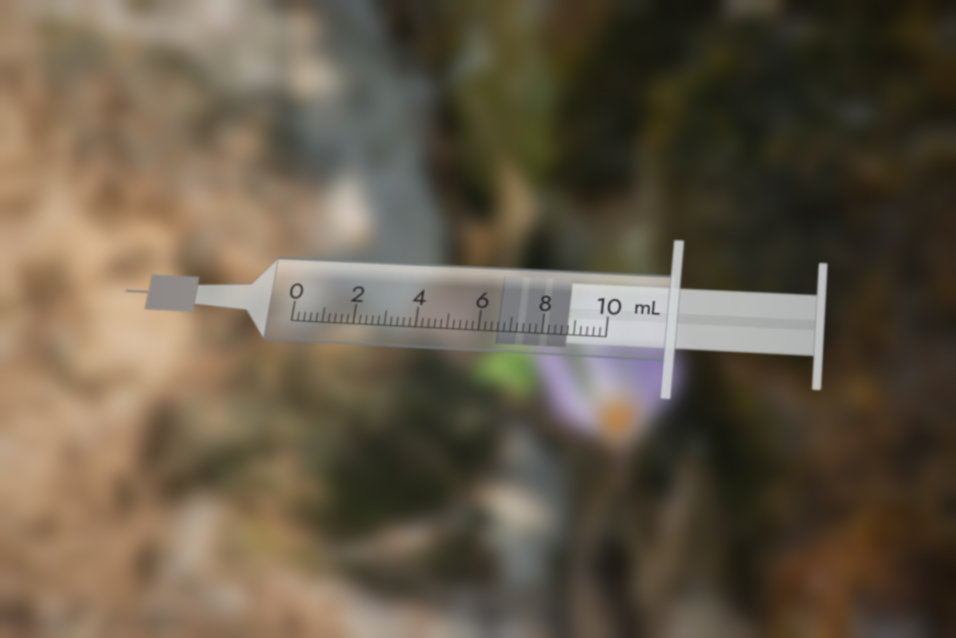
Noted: {"value": 6.6, "unit": "mL"}
